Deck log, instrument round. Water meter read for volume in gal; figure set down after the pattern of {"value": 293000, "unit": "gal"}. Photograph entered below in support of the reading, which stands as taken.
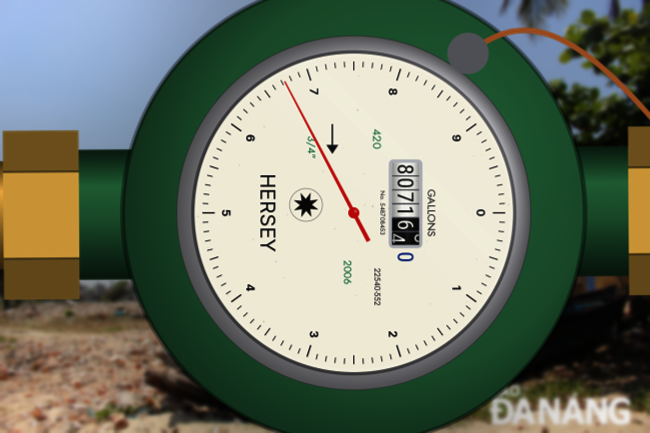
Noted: {"value": 8071636.7, "unit": "gal"}
